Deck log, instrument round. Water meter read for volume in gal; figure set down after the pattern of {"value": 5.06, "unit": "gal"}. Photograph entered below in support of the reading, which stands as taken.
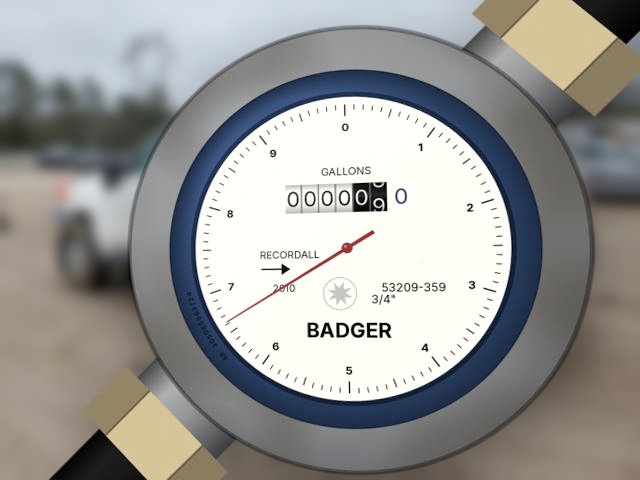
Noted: {"value": 86.6, "unit": "gal"}
